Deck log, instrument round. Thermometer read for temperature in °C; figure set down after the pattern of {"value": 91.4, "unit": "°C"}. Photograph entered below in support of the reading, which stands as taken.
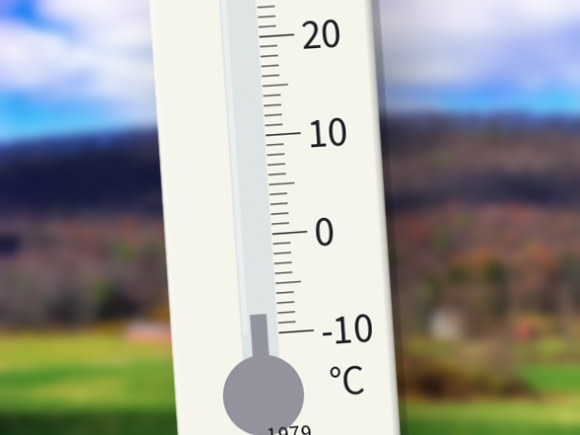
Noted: {"value": -8, "unit": "°C"}
